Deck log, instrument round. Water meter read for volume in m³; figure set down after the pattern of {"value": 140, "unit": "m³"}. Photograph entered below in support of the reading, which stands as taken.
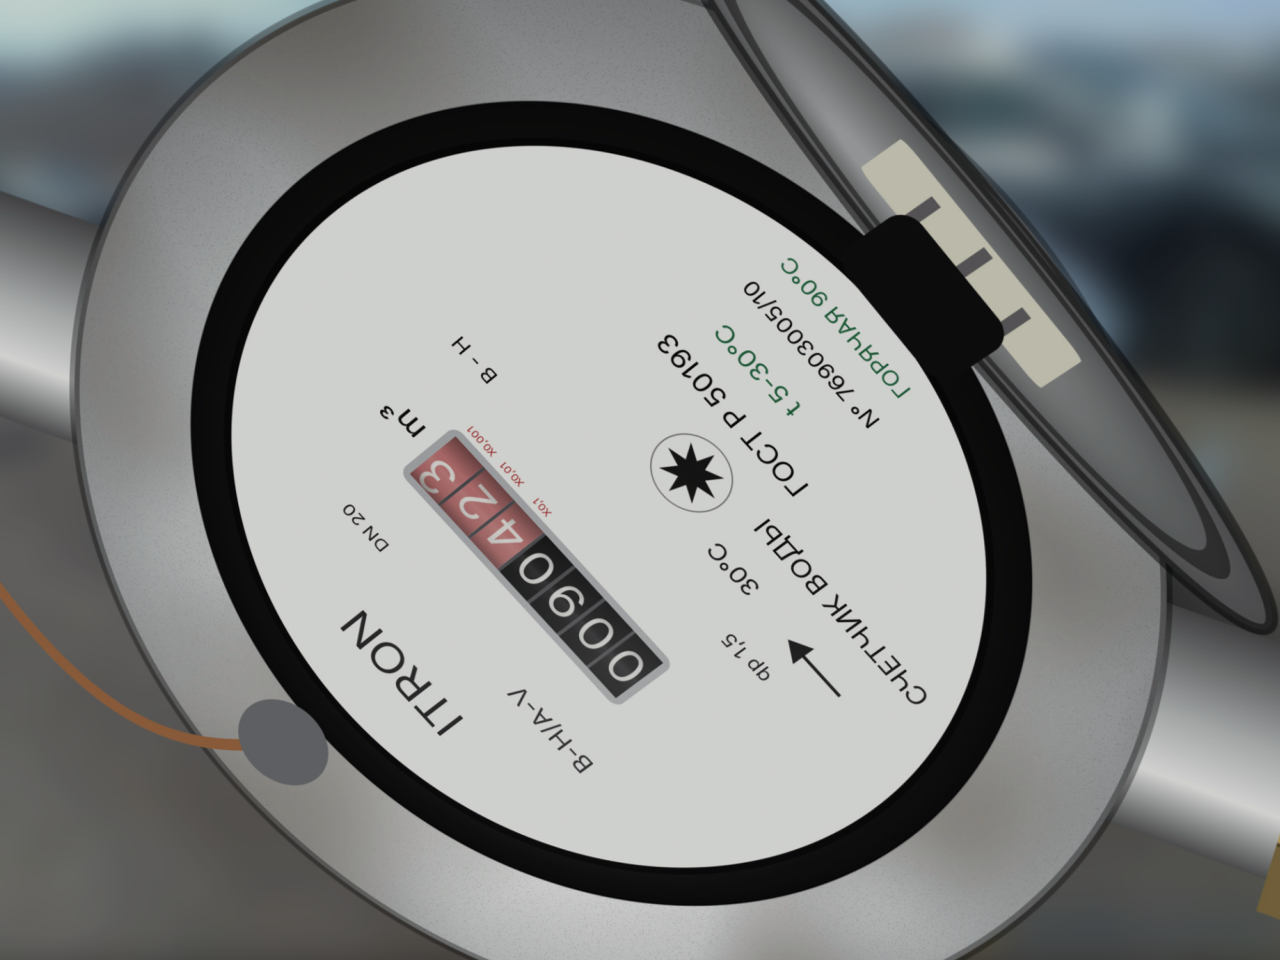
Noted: {"value": 90.423, "unit": "m³"}
